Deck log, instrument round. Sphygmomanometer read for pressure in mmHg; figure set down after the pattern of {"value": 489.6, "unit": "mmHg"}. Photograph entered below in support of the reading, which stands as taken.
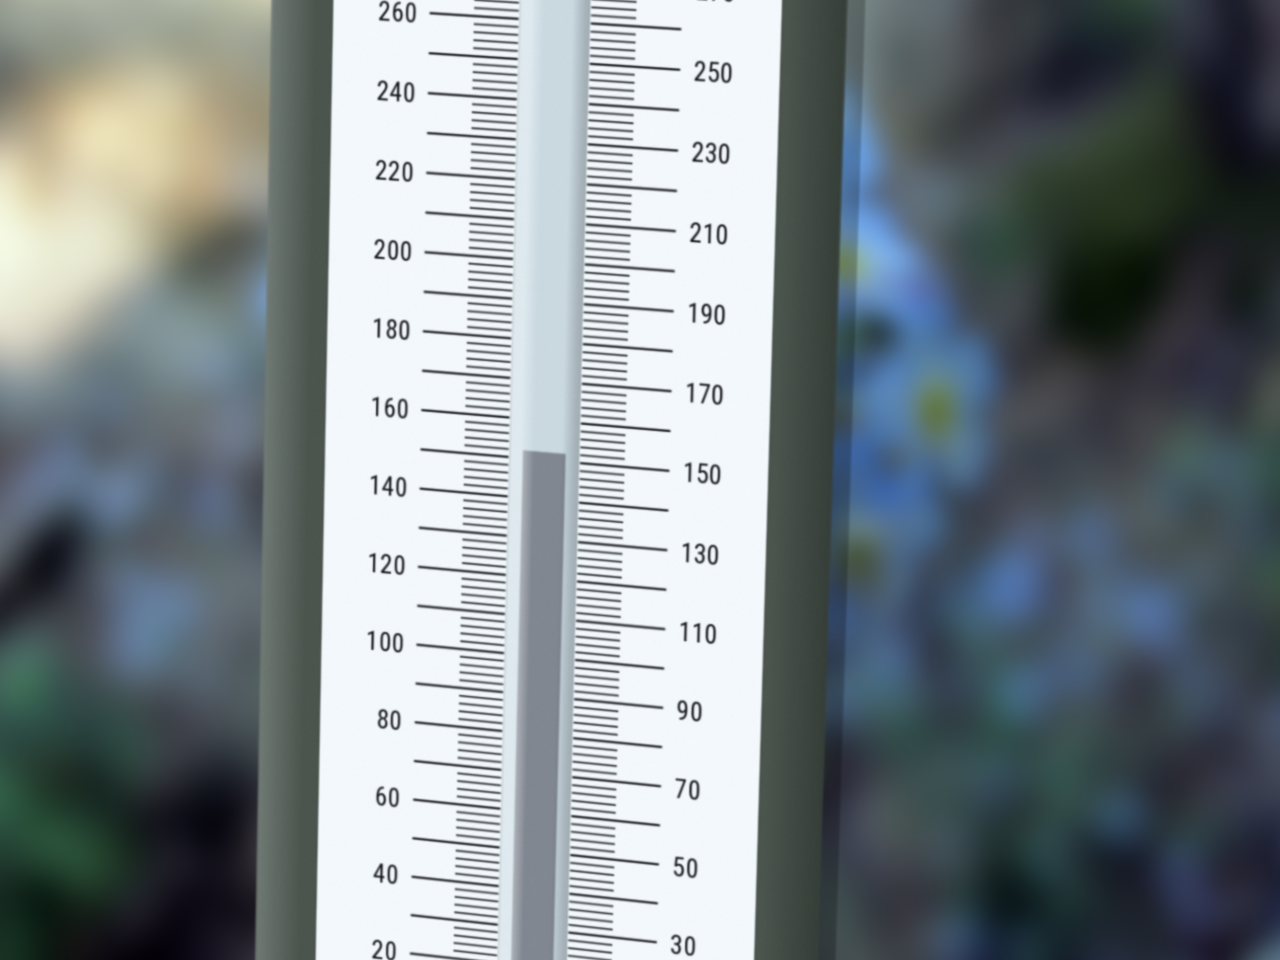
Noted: {"value": 152, "unit": "mmHg"}
